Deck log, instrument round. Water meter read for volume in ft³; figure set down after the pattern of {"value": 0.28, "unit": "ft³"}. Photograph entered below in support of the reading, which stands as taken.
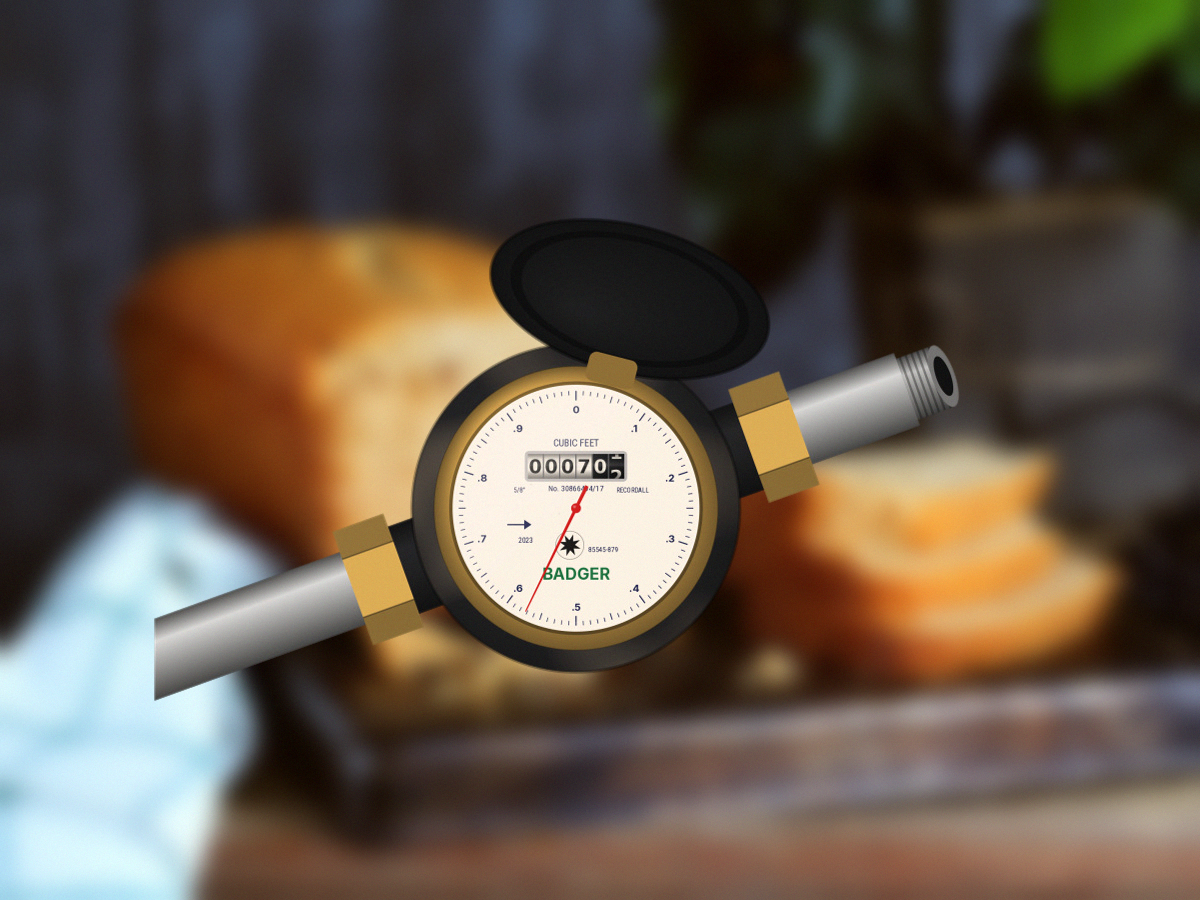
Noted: {"value": 701.57, "unit": "ft³"}
